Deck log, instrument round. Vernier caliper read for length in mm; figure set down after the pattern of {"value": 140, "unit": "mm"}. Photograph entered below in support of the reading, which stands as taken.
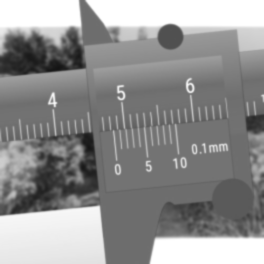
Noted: {"value": 48.4, "unit": "mm"}
